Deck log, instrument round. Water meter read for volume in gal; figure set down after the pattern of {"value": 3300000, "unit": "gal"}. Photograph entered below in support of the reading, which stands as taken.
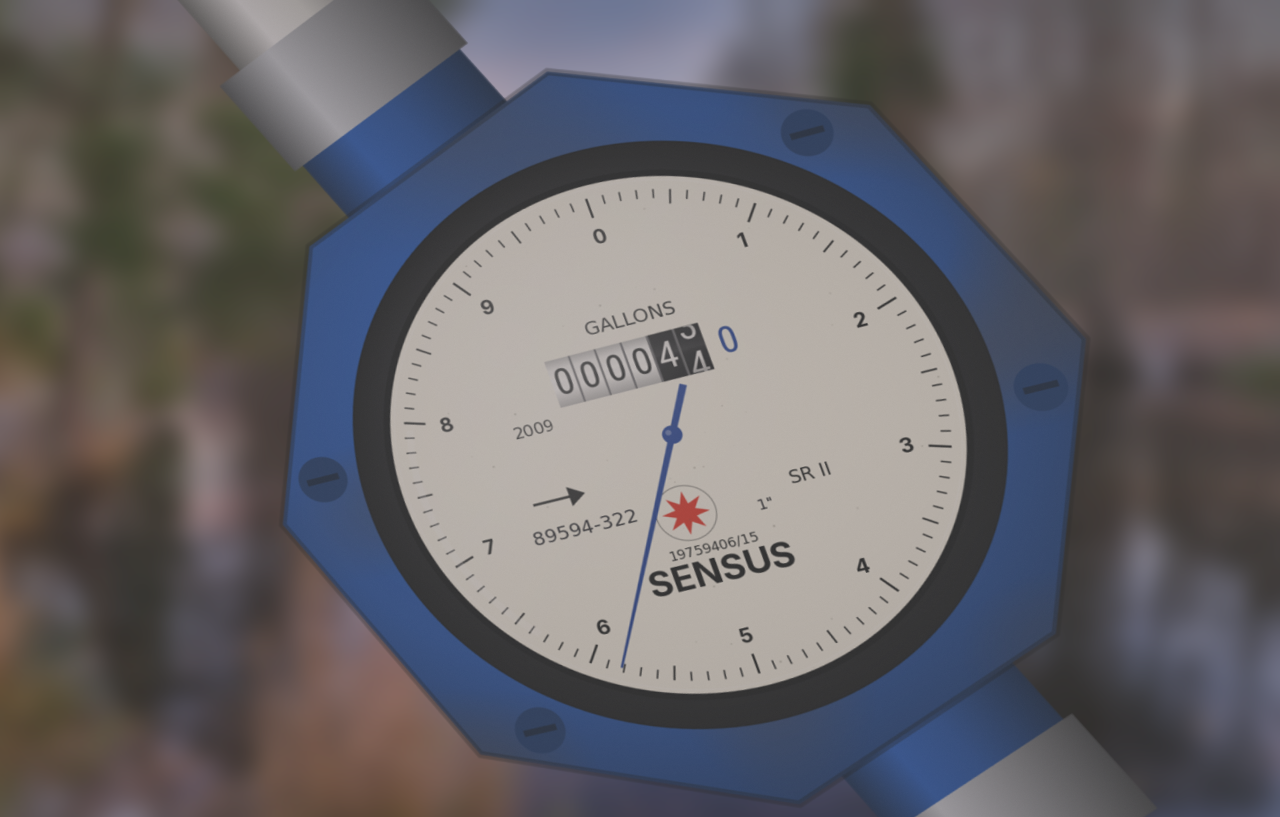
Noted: {"value": 435.8, "unit": "gal"}
